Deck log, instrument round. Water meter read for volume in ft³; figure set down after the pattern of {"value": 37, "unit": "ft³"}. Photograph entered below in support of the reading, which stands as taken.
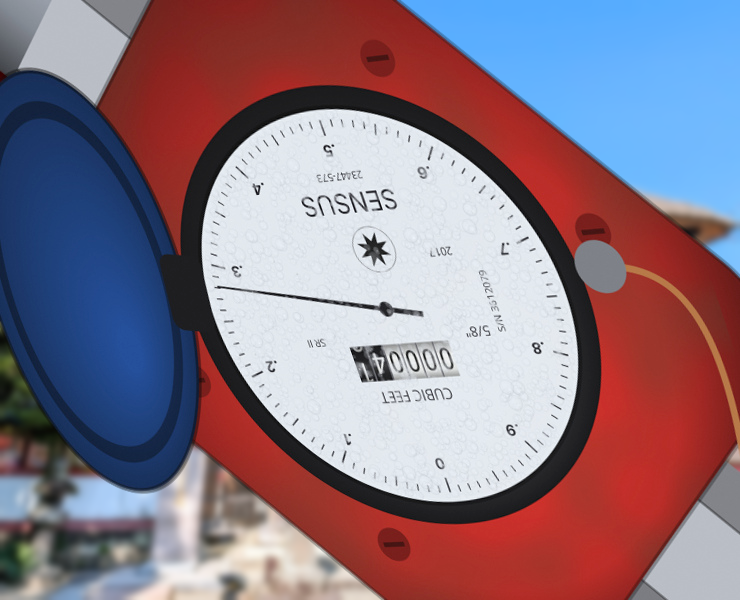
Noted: {"value": 41.28, "unit": "ft³"}
